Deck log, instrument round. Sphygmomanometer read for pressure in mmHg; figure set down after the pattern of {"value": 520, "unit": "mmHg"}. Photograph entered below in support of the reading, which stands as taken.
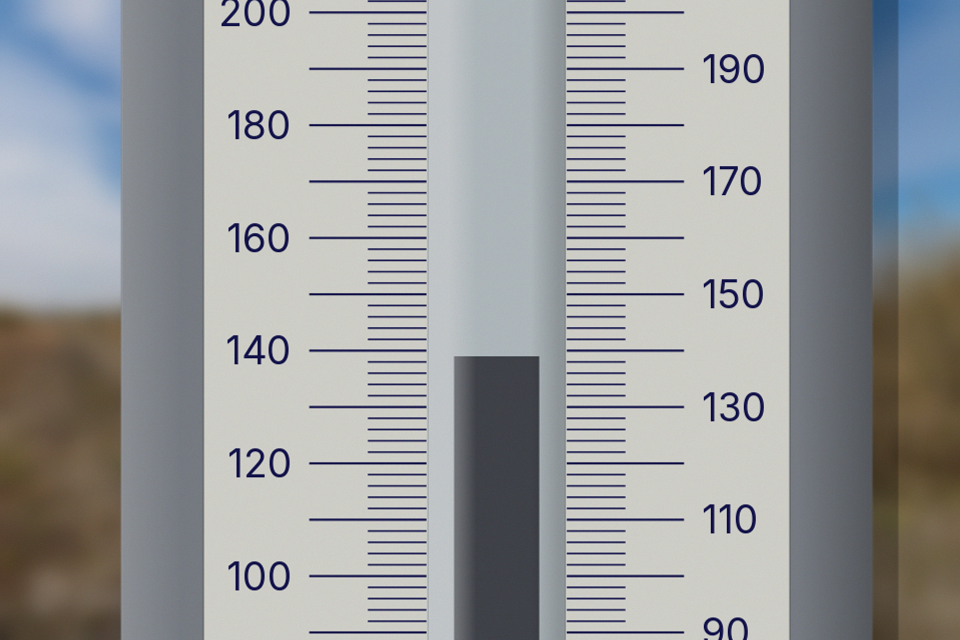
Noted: {"value": 139, "unit": "mmHg"}
